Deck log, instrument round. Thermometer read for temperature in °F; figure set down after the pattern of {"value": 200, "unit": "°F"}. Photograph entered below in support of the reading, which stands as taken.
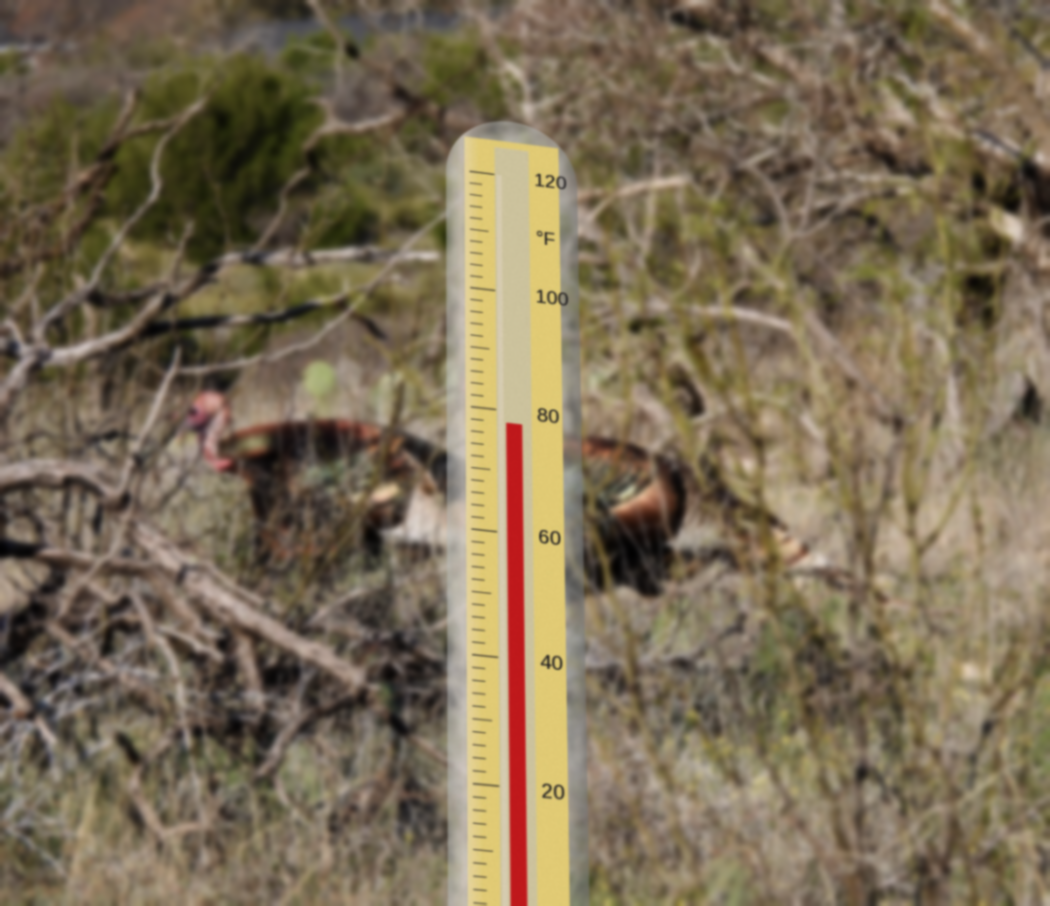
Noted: {"value": 78, "unit": "°F"}
